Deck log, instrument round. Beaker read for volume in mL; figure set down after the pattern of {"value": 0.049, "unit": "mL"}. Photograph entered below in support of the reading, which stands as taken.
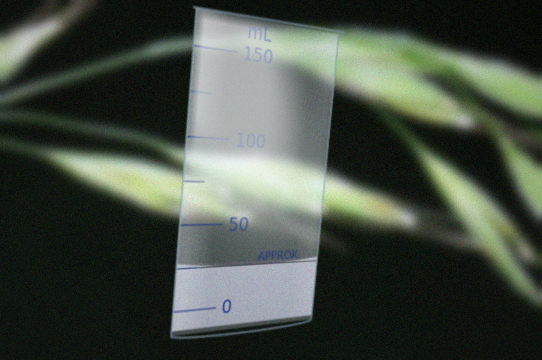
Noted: {"value": 25, "unit": "mL"}
